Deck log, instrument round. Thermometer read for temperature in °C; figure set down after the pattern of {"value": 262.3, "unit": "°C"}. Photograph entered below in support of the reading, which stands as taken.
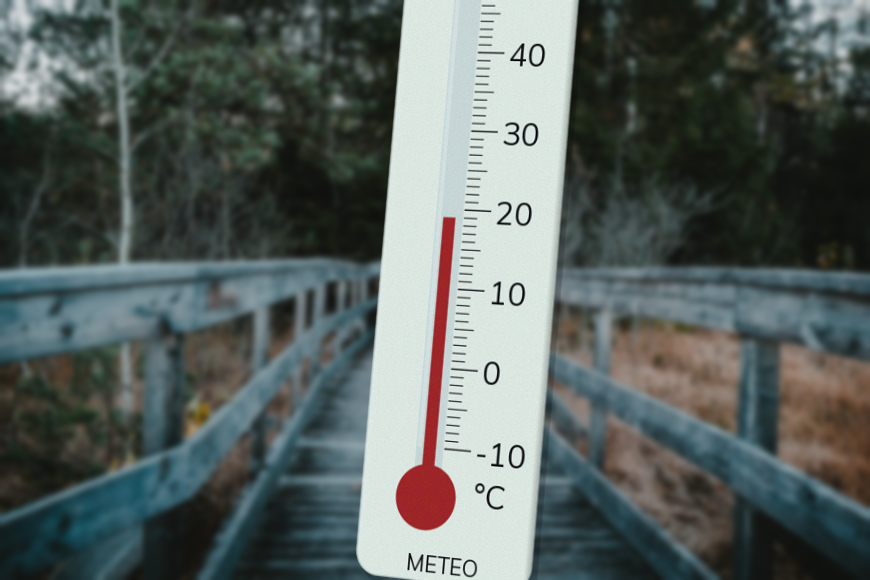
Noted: {"value": 19, "unit": "°C"}
